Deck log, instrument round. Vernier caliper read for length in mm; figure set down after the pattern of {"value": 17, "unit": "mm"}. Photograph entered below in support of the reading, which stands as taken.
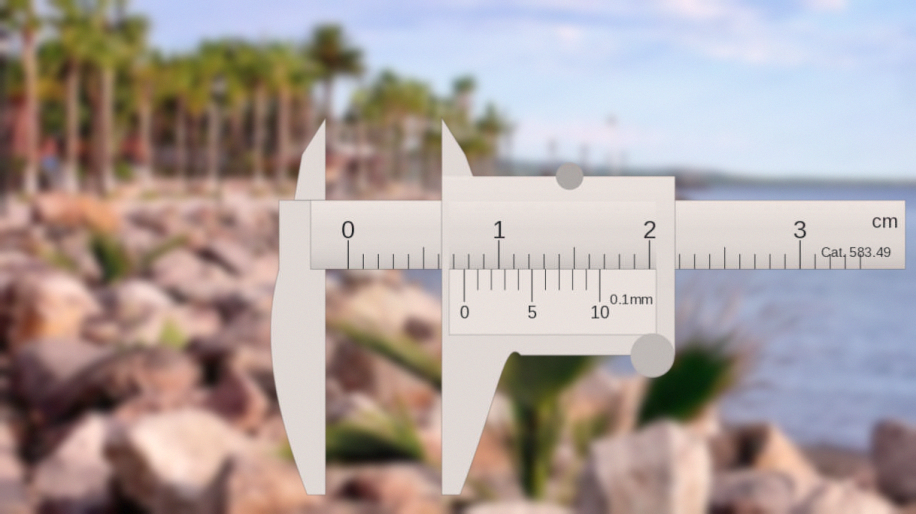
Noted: {"value": 7.7, "unit": "mm"}
